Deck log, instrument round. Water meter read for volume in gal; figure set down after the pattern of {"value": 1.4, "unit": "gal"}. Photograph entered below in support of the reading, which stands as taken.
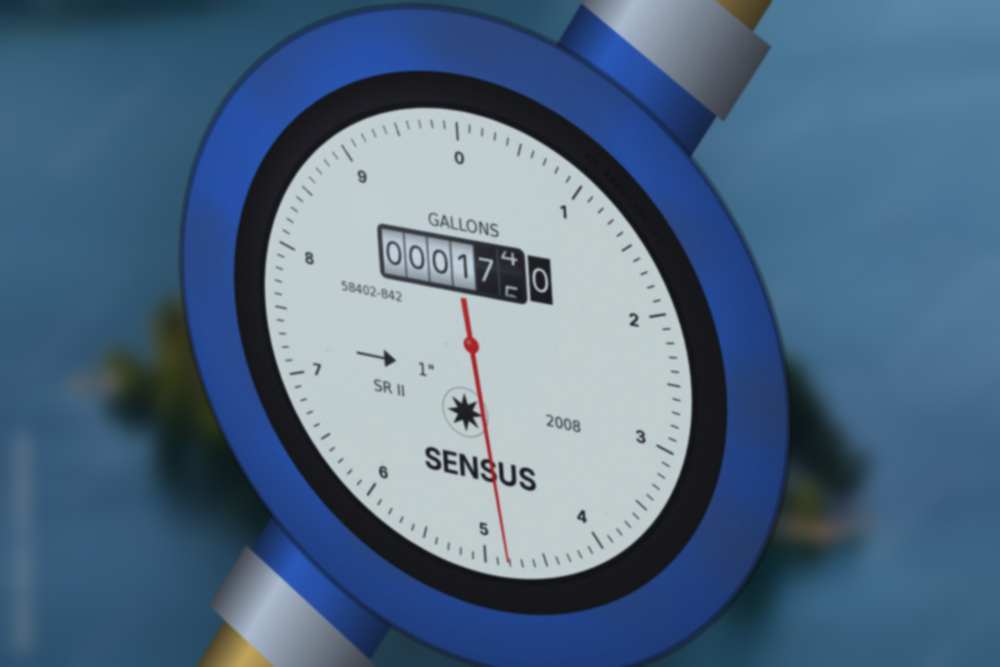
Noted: {"value": 1744.8, "unit": "gal"}
